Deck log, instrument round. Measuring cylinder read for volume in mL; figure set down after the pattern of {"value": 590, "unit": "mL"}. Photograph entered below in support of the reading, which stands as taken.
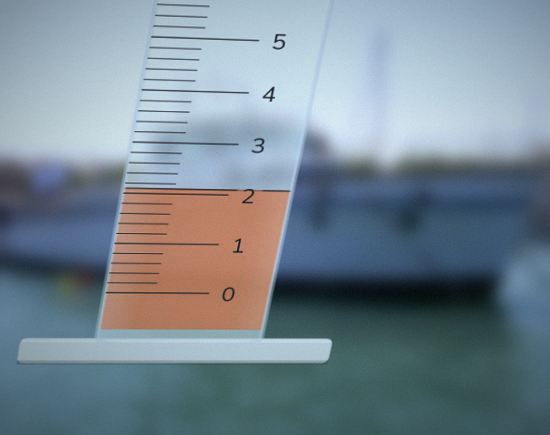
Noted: {"value": 2.1, "unit": "mL"}
